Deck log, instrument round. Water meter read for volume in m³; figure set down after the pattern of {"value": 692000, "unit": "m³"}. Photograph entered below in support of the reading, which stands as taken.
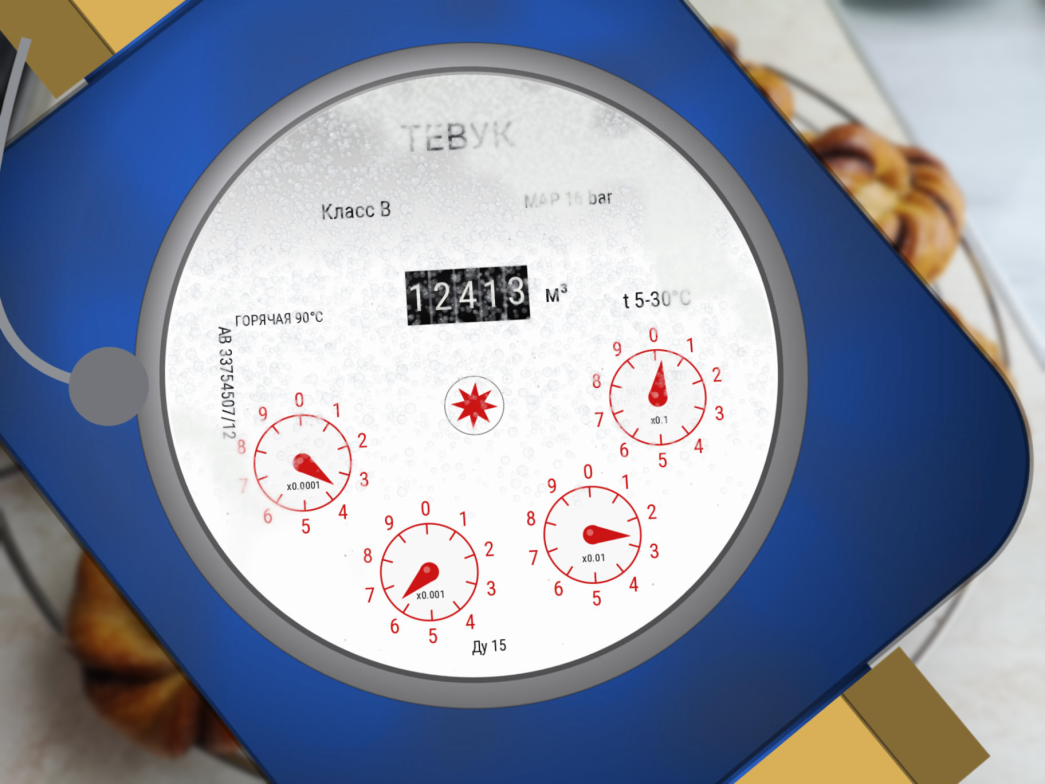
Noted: {"value": 12413.0263, "unit": "m³"}
